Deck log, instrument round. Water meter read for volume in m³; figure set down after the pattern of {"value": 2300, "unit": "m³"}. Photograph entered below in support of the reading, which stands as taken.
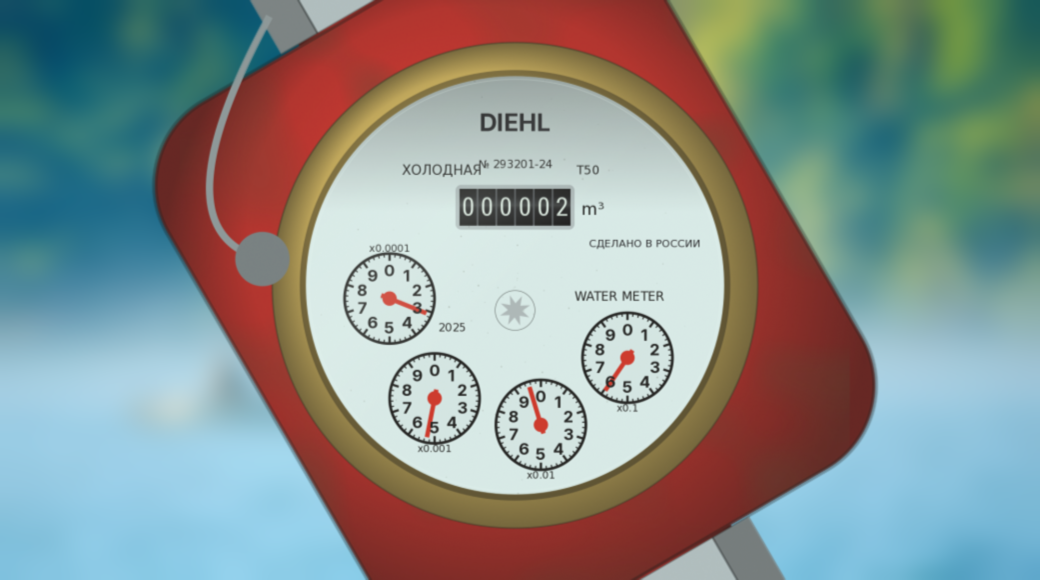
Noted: {"value": 2.5953, "unit": "m³"}
